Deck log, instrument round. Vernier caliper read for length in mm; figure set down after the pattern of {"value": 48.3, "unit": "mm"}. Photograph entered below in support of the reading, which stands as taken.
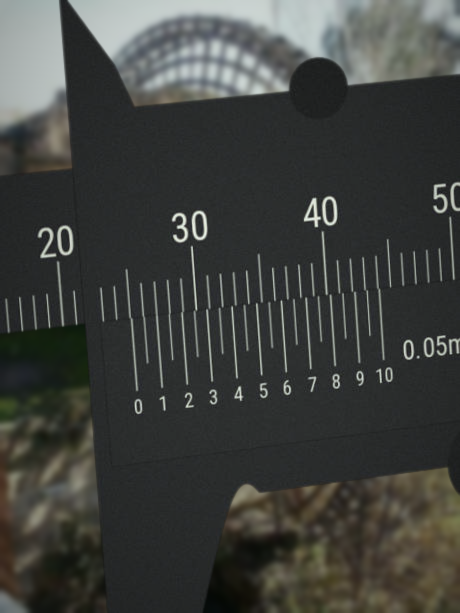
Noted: {"value": 25.1, "unit": "mm"}
